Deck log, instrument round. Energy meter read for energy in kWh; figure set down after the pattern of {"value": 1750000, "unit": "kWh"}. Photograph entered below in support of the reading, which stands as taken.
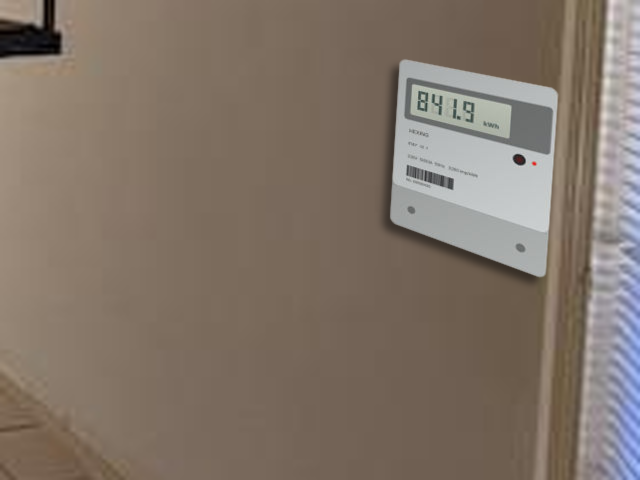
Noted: {"value": 841.9, "unit": "kWh"}
